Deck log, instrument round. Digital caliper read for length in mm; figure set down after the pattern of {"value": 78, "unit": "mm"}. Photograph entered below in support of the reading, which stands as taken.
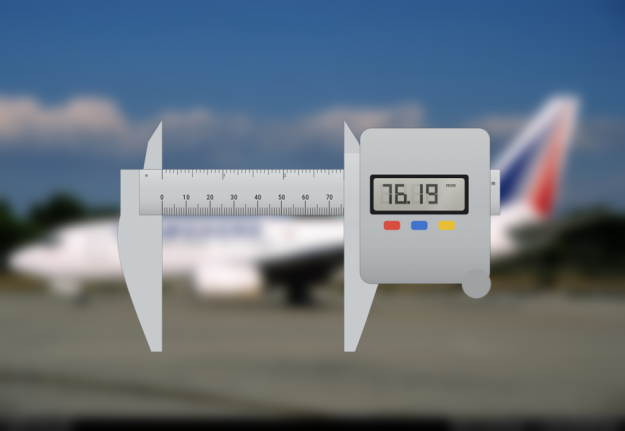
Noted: {"value": 76.19, "unit": "mm"}
